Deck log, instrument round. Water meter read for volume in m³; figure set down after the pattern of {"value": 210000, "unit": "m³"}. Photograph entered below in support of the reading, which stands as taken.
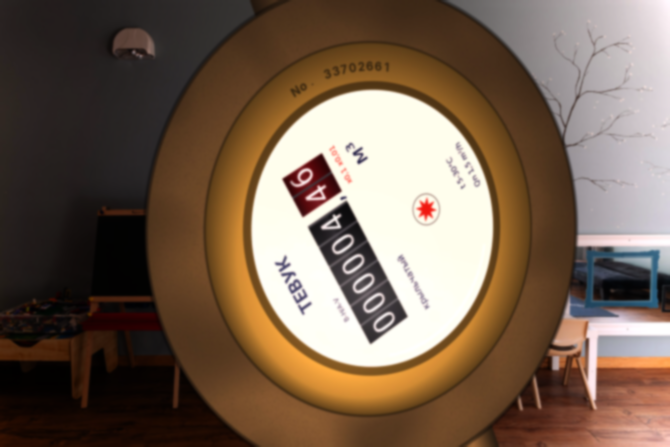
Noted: {"value": 4.46, "unit": "m³"}
